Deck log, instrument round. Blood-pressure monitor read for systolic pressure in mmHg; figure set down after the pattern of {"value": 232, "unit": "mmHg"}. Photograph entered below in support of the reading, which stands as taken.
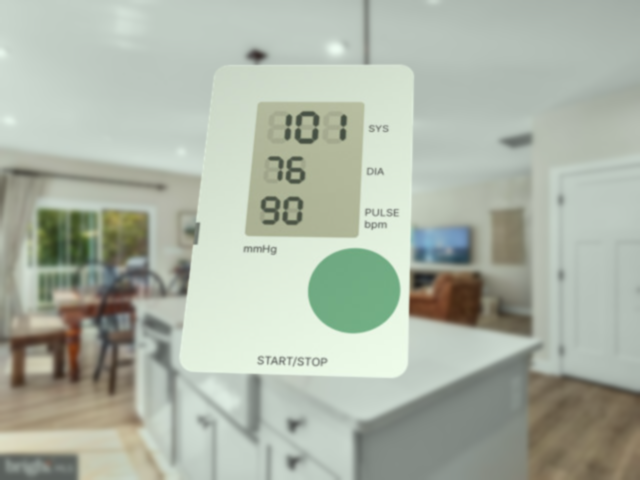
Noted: {"value": 101, "unit": "mmHg"}
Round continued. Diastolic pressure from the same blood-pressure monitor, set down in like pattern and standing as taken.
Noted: {"value": 76, "unit": "mmHg"}
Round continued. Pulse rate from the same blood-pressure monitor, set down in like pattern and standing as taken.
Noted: {"value": 90, "unit": "bpm"}
